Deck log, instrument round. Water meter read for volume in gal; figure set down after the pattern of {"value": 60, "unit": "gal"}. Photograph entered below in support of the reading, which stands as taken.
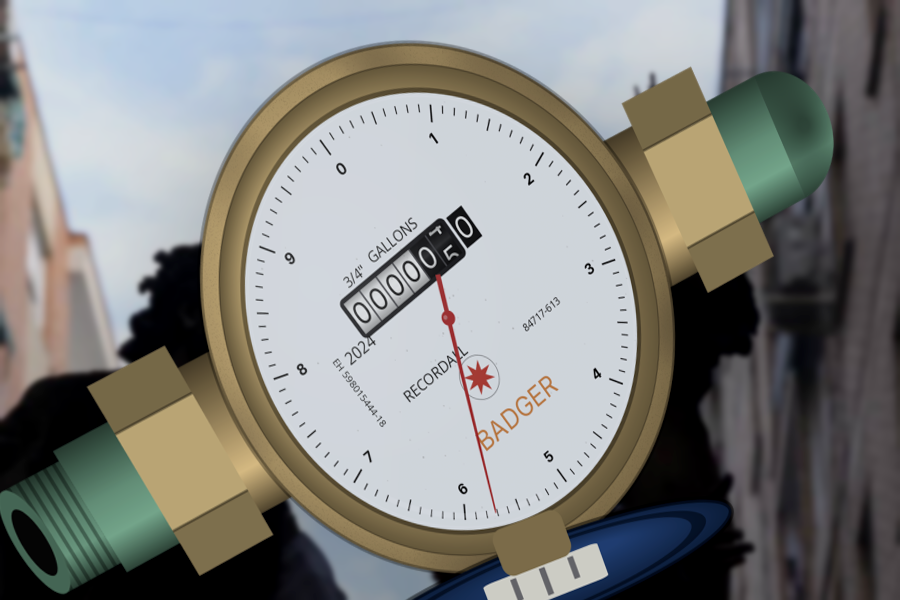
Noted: {"value": 45.7, "unit": "gal"}
